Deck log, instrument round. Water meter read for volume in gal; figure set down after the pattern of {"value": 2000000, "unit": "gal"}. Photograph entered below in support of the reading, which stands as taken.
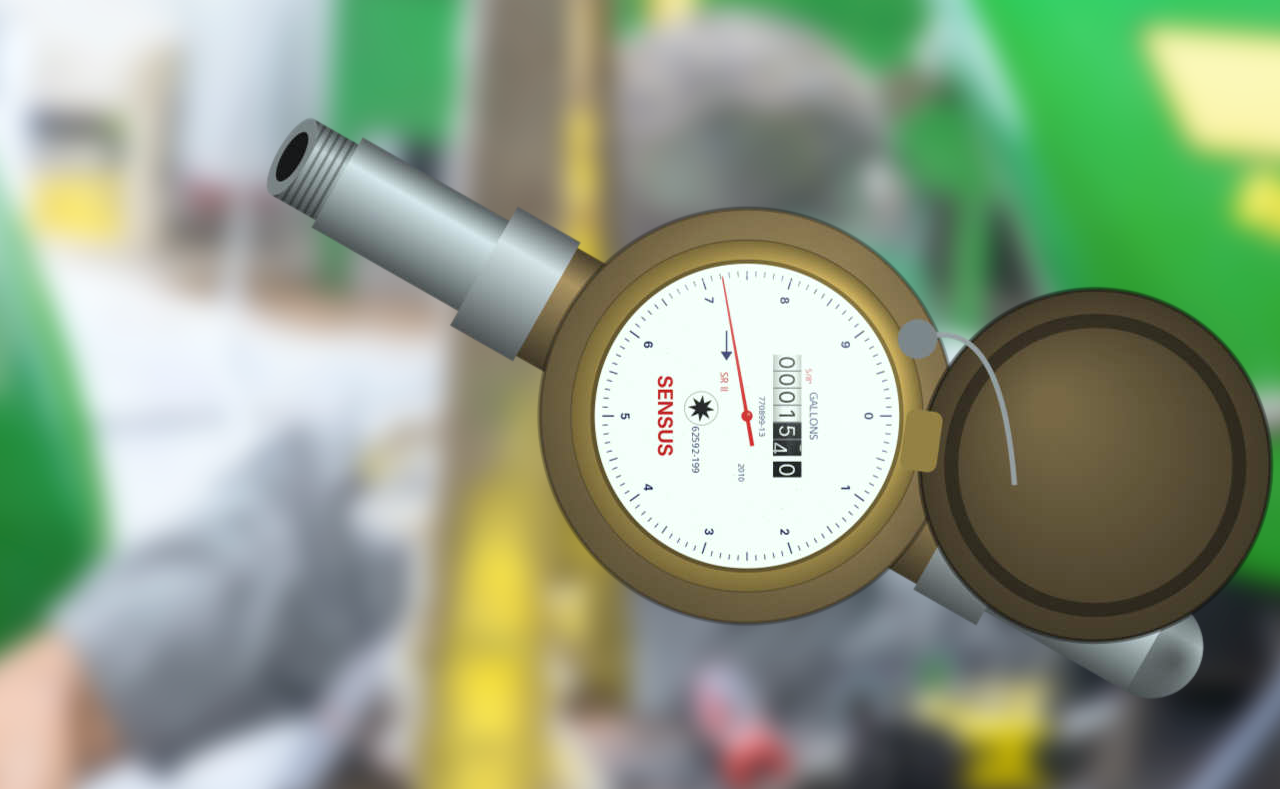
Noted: {"value": 1537.2, "unit": "gal"}
